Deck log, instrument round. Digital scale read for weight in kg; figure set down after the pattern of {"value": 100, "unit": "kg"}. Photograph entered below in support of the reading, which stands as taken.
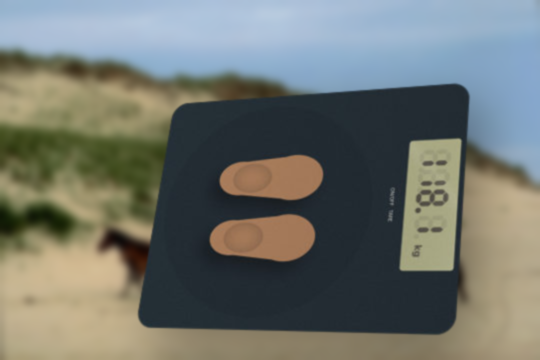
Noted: {"value": 118.1, "unit": "kg"}
